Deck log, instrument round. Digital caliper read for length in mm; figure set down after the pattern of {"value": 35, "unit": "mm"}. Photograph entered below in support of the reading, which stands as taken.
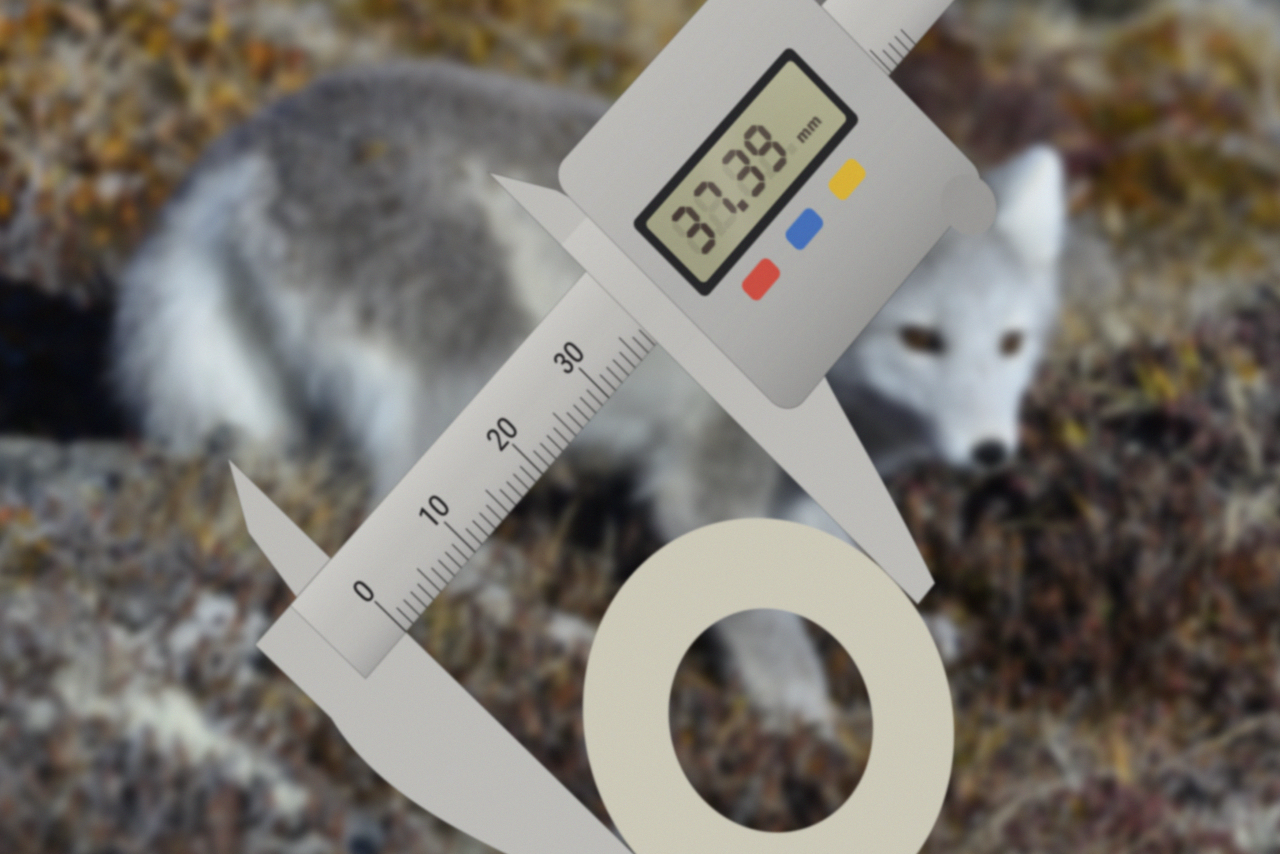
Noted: {"value": 37.39, "unit": "mm"}
